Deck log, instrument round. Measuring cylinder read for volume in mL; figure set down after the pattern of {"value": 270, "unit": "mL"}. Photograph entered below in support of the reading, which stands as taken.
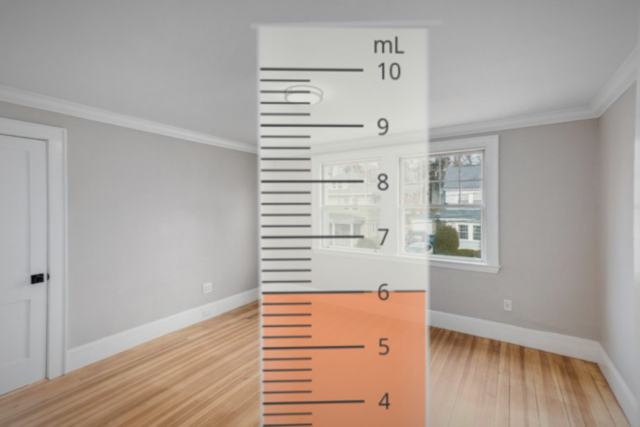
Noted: {"value": 6, "unit": "mL"}
